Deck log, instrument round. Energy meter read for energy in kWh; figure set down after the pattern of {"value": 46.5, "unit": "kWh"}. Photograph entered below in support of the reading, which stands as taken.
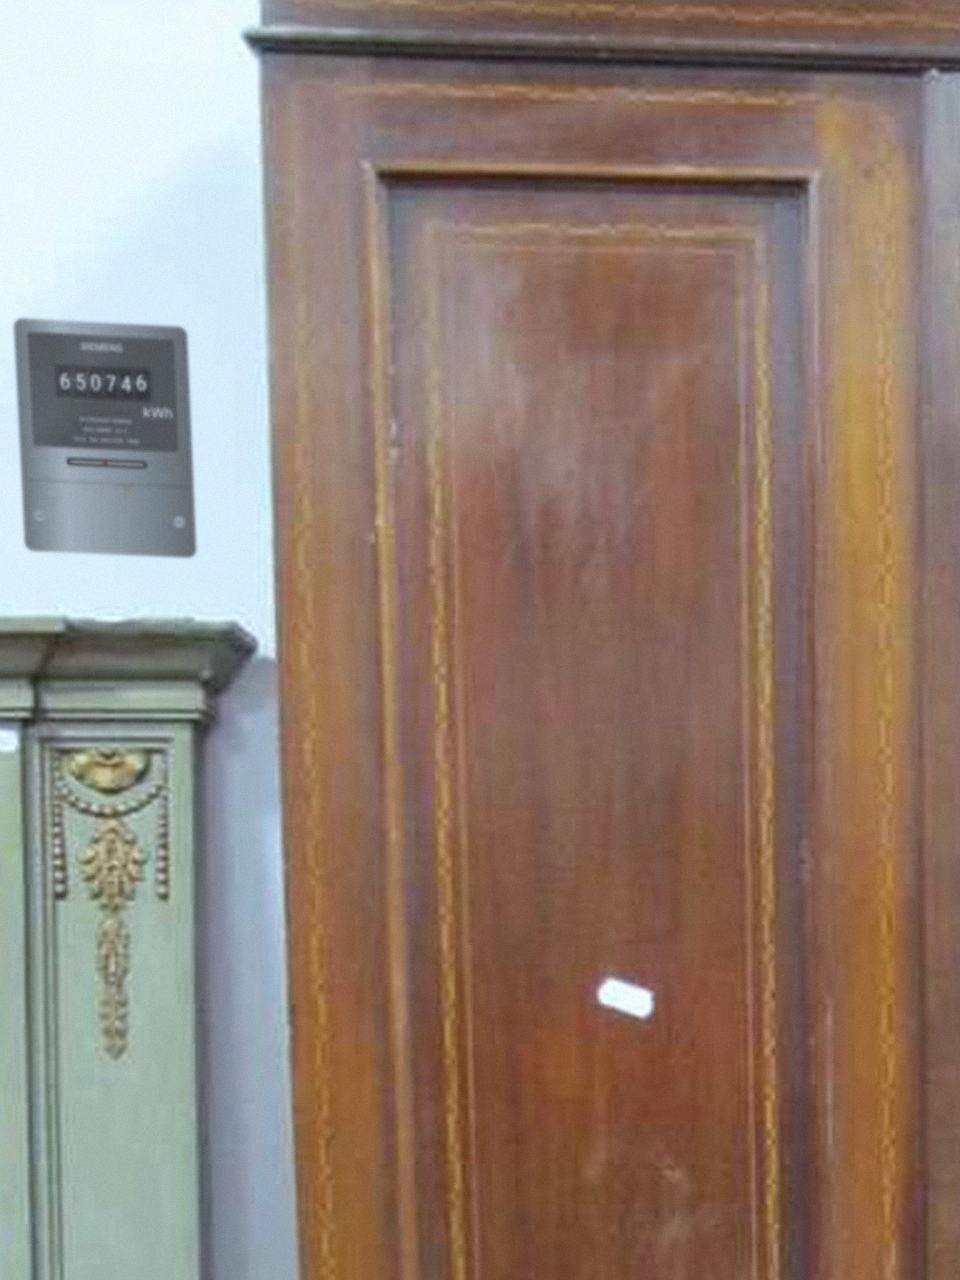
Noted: {"value": 650746, "unit": "kWh"}
